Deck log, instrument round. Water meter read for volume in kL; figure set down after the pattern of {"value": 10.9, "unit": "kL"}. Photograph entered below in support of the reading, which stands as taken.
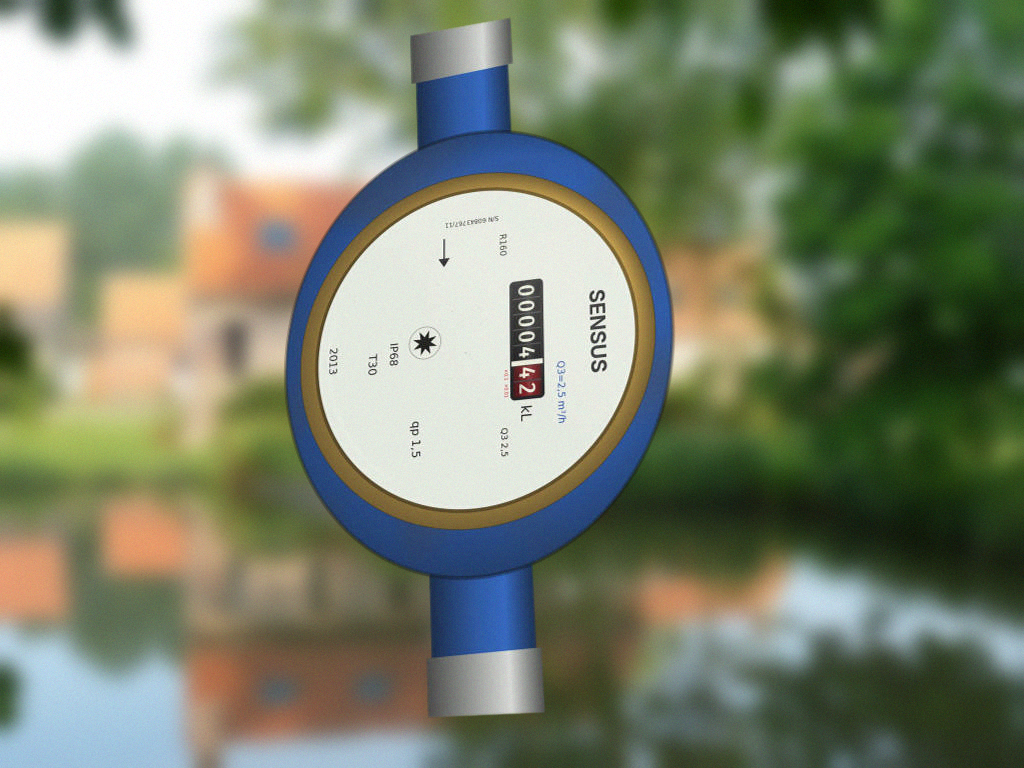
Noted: {"value": 4.42, "unit": "kL"}
